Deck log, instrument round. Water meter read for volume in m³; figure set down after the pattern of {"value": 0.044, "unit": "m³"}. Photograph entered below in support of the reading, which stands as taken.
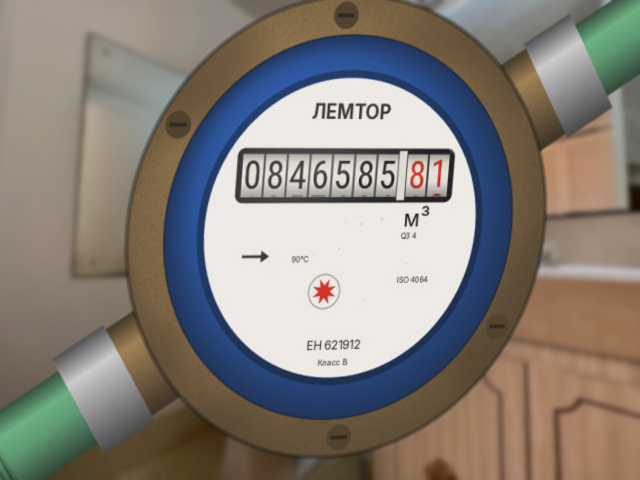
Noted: {"value": 846585.81, "unit": "m³"}
